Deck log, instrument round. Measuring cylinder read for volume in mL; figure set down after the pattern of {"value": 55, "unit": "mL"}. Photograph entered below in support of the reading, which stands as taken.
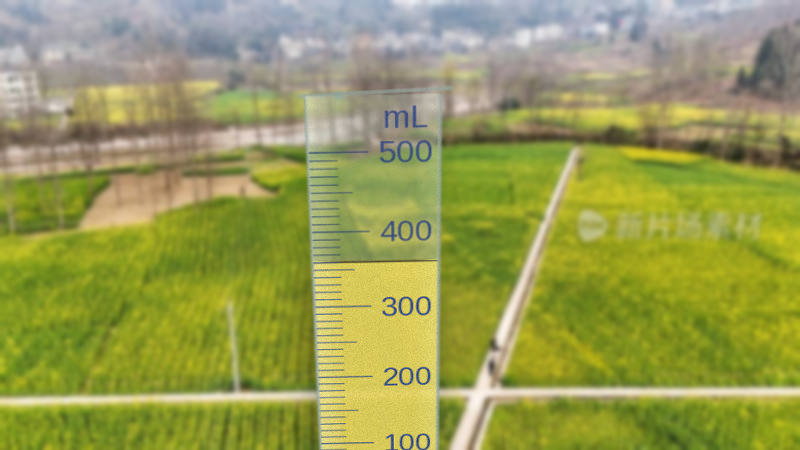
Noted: {"value": 360, "unit": "mL"}
